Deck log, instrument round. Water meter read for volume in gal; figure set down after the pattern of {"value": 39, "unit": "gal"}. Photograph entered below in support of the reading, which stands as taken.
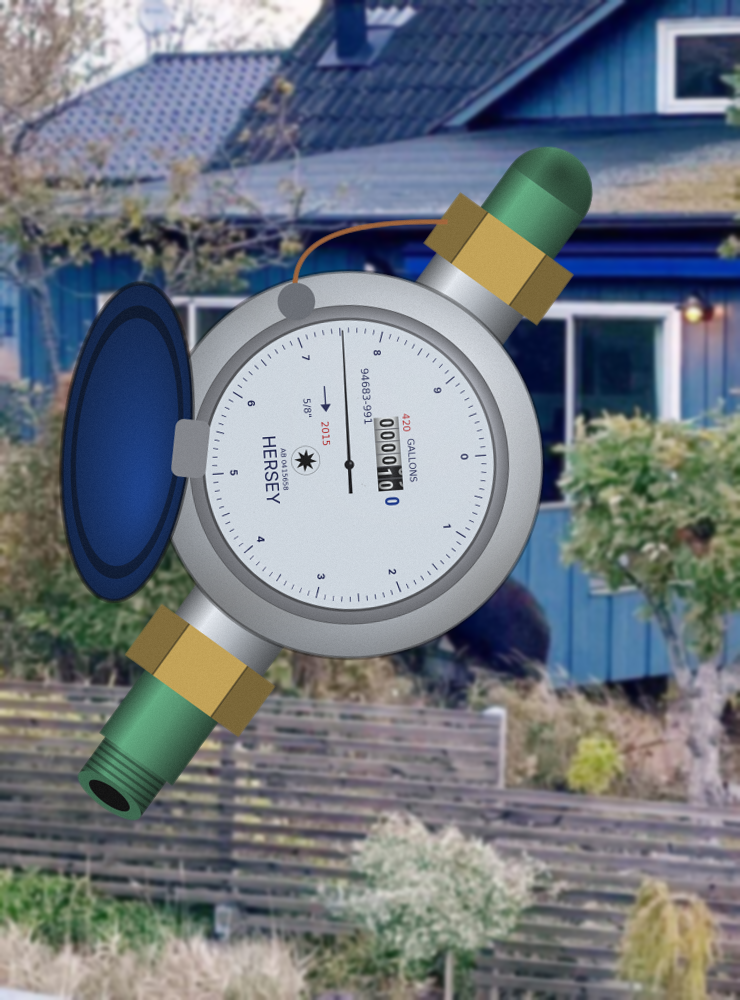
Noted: {"value": 97.5, "unit": "gal"}
